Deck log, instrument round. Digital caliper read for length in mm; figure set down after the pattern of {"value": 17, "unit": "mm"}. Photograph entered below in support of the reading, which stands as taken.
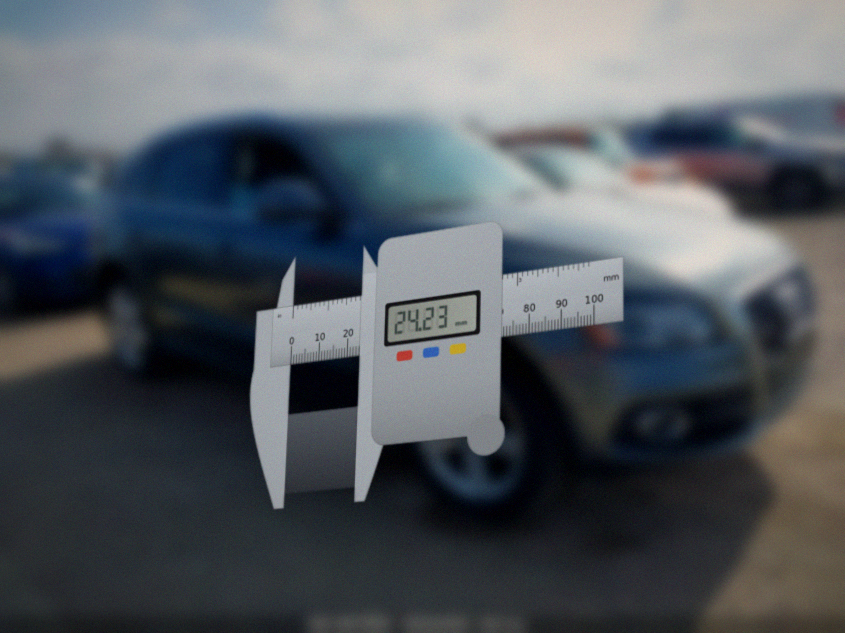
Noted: {"value": 24.23, "unit": "mm"}
